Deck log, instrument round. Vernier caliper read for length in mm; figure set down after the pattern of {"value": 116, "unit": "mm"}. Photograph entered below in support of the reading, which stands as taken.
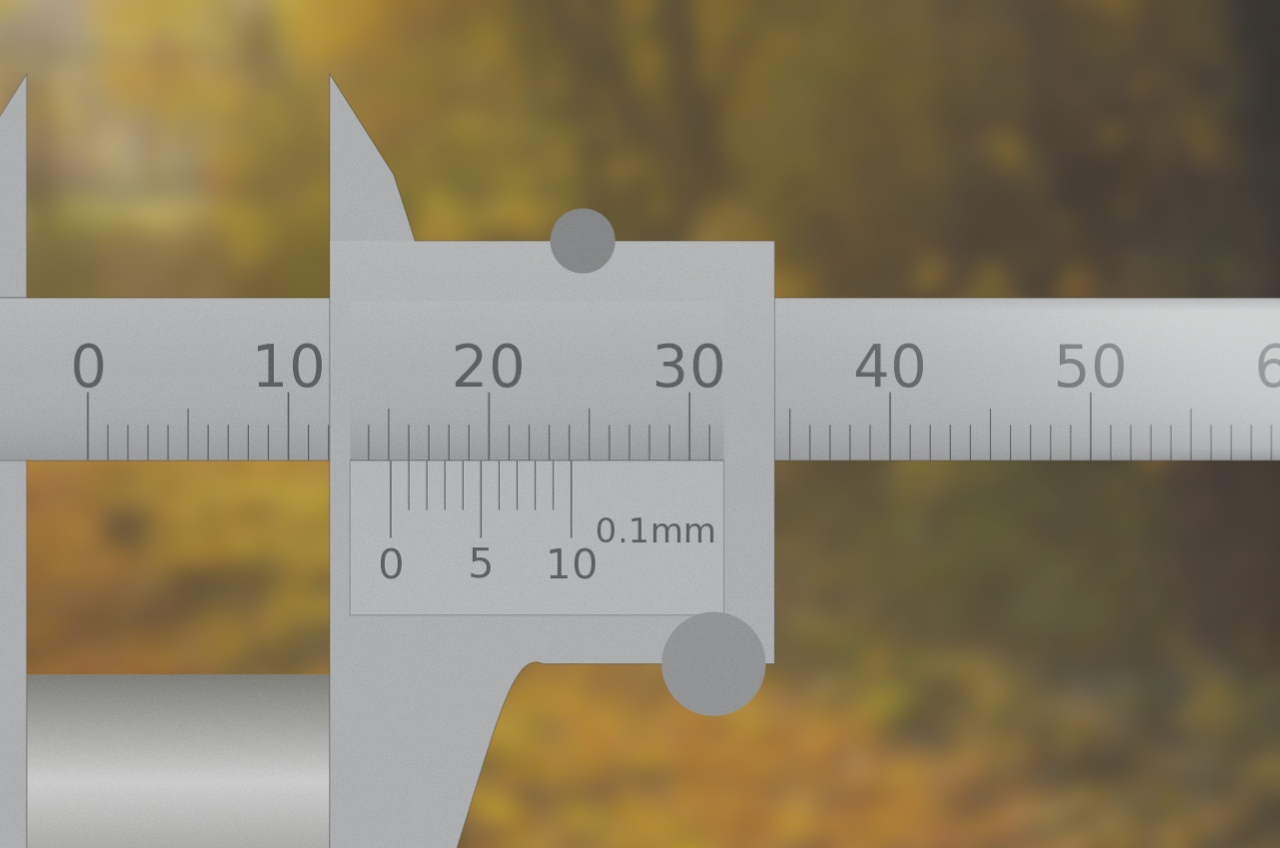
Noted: {"value": 15.1, "unit": "mm"}
